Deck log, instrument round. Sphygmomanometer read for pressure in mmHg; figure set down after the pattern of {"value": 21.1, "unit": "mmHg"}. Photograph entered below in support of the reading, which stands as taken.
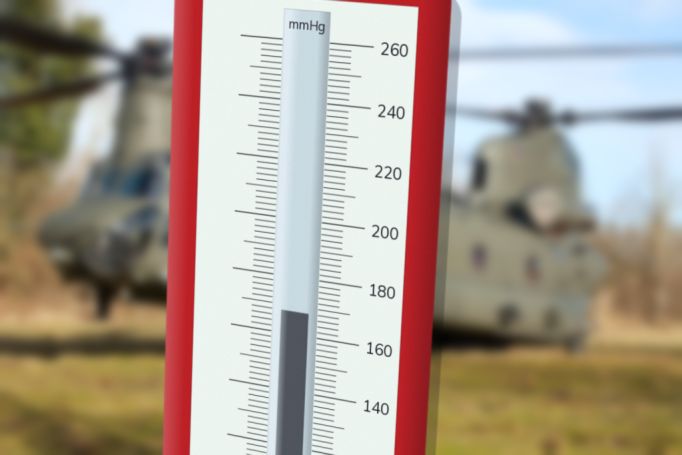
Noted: {"value": 168, "unit": "mmHg"}
